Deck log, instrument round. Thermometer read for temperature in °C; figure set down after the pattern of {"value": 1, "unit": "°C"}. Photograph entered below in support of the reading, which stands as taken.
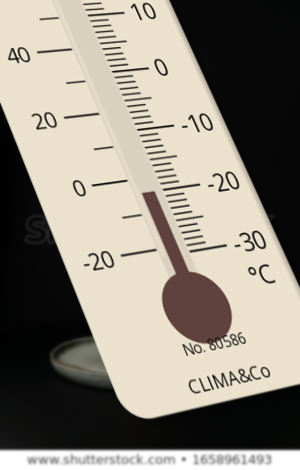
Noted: {"value": -20, "unit": "°C"}
